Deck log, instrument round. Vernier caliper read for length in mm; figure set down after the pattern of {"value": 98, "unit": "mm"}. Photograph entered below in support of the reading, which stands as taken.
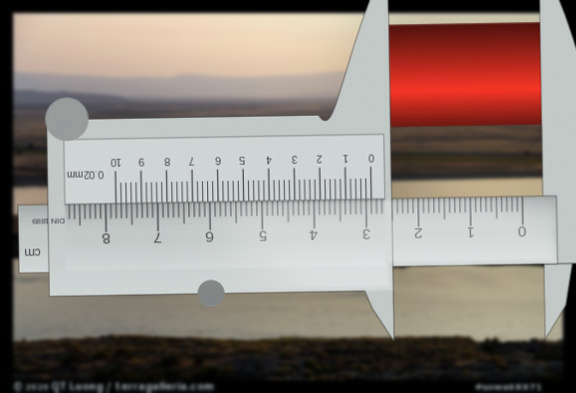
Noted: {"value": 29.0, "unit": "mm"}
